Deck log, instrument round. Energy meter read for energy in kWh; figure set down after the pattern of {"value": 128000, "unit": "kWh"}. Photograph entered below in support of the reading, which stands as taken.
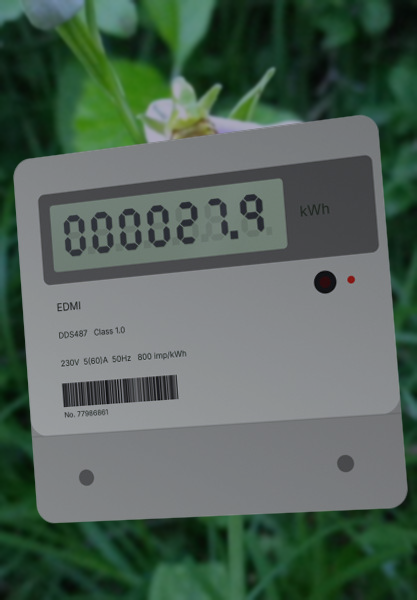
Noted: {"value": 27.9, "unit": "kWh"}
